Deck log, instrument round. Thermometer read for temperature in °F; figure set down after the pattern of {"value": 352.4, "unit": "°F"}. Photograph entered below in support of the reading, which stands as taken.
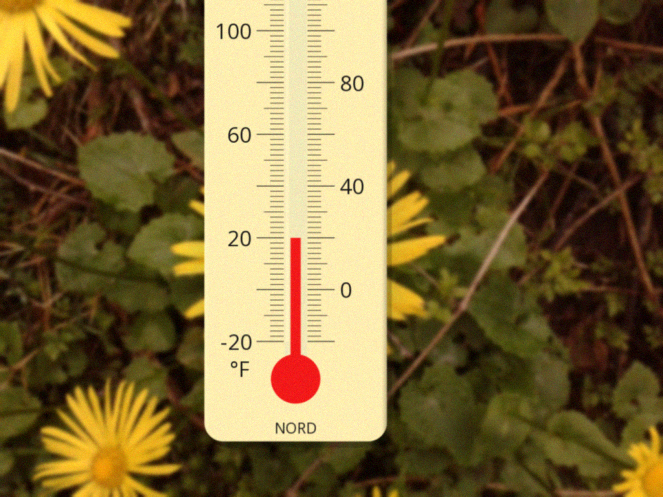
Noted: {"value": 20, "unit": "°F"}
